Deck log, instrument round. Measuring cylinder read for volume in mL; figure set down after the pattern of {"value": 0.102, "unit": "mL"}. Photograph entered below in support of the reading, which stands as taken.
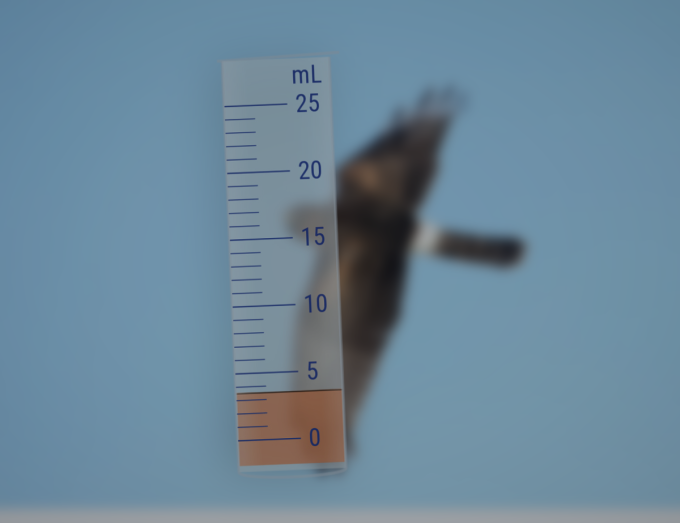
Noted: {"value": 3.5, "unit": "mL"}
